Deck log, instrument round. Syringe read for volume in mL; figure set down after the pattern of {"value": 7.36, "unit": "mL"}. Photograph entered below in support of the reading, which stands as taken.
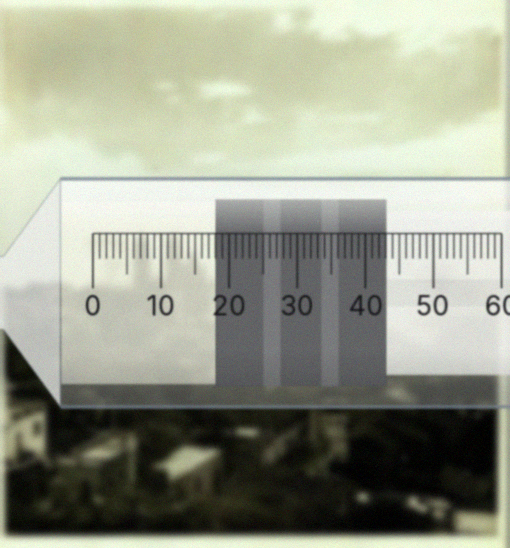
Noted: {"value": 18, "unit": "mL"}
